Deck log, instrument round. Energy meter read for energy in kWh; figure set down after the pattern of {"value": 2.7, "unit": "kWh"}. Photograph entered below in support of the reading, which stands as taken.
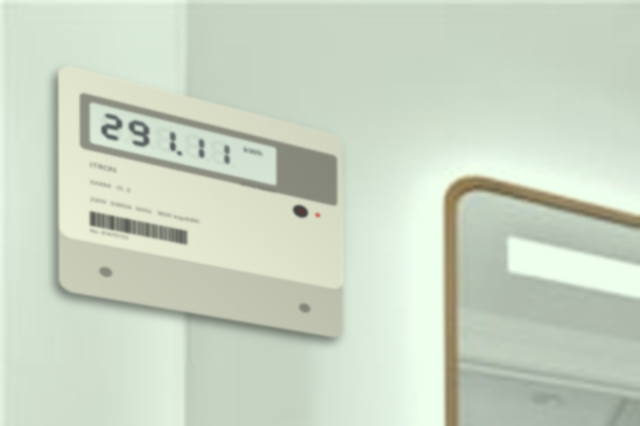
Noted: {"value": 291.11, "unit": "kWh"}
